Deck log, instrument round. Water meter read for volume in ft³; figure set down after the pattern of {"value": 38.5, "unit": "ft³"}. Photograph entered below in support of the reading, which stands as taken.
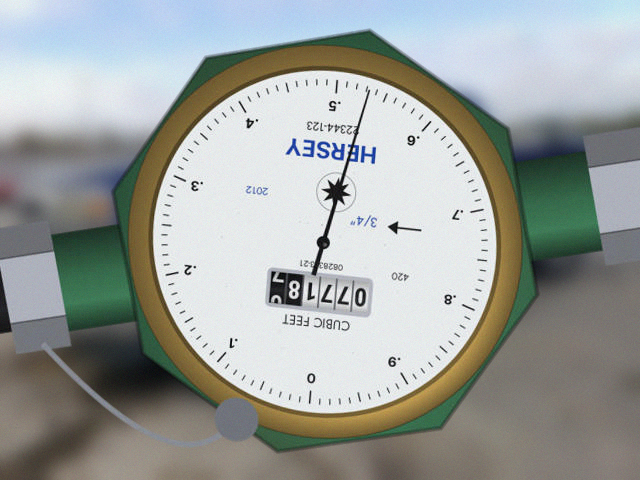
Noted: {"value": 77186.53, "unit": "ft³"}
